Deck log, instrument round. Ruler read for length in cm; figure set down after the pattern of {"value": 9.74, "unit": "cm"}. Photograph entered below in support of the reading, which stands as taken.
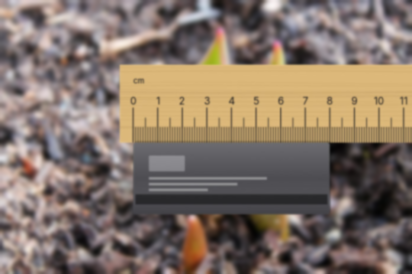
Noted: {"value": 8, "unit": "cm"}
